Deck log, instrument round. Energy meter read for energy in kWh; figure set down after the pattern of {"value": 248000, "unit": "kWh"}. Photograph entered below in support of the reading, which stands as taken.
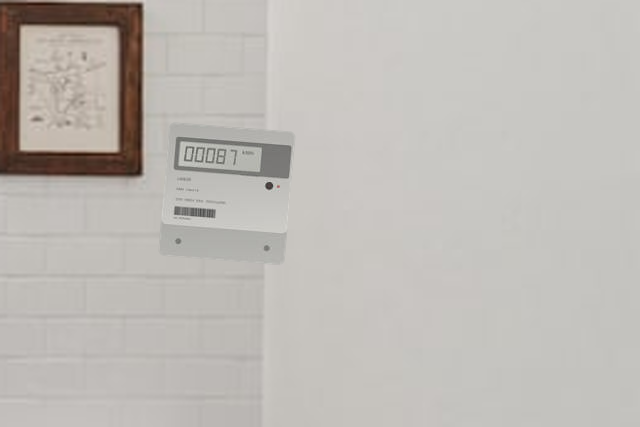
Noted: {"value": 87, "unit": "kWh"}
